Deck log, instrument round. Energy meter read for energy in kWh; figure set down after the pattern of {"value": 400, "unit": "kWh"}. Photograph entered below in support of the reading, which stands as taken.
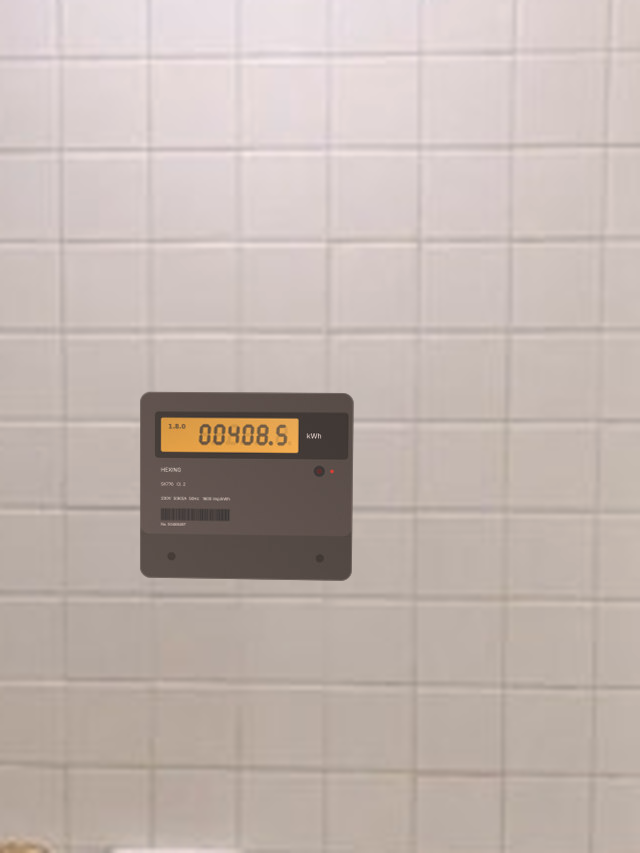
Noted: {"value": 408.5, "unit": "kWh"}
